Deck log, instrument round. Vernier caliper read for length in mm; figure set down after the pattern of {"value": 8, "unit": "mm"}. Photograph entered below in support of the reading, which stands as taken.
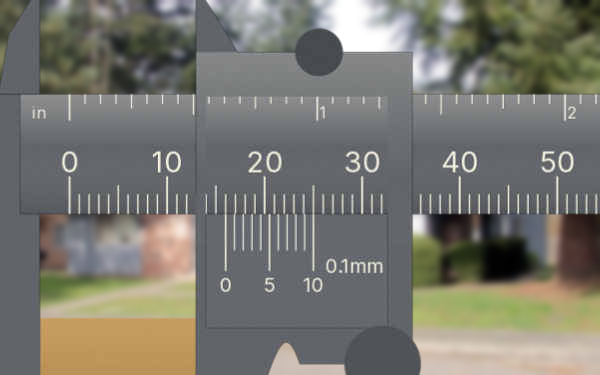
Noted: {"value": 16.0, "unit": "mm"}
